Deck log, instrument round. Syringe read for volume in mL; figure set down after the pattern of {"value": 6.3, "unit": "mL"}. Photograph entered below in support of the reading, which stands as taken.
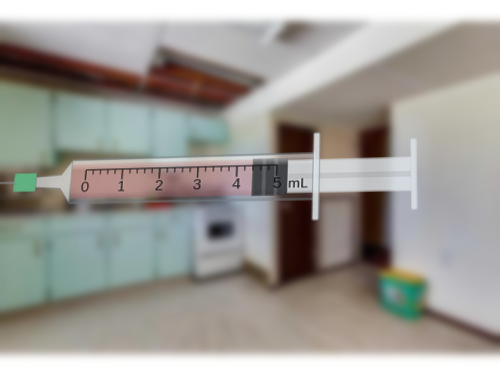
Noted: {"value": 4.4, "unit": "mL"}
